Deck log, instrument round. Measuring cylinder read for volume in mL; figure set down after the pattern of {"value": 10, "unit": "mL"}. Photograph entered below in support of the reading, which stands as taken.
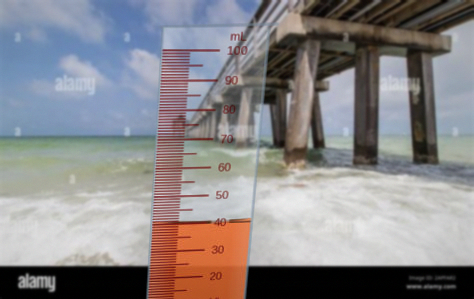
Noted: {"value": 40, "unit": "mL"}
